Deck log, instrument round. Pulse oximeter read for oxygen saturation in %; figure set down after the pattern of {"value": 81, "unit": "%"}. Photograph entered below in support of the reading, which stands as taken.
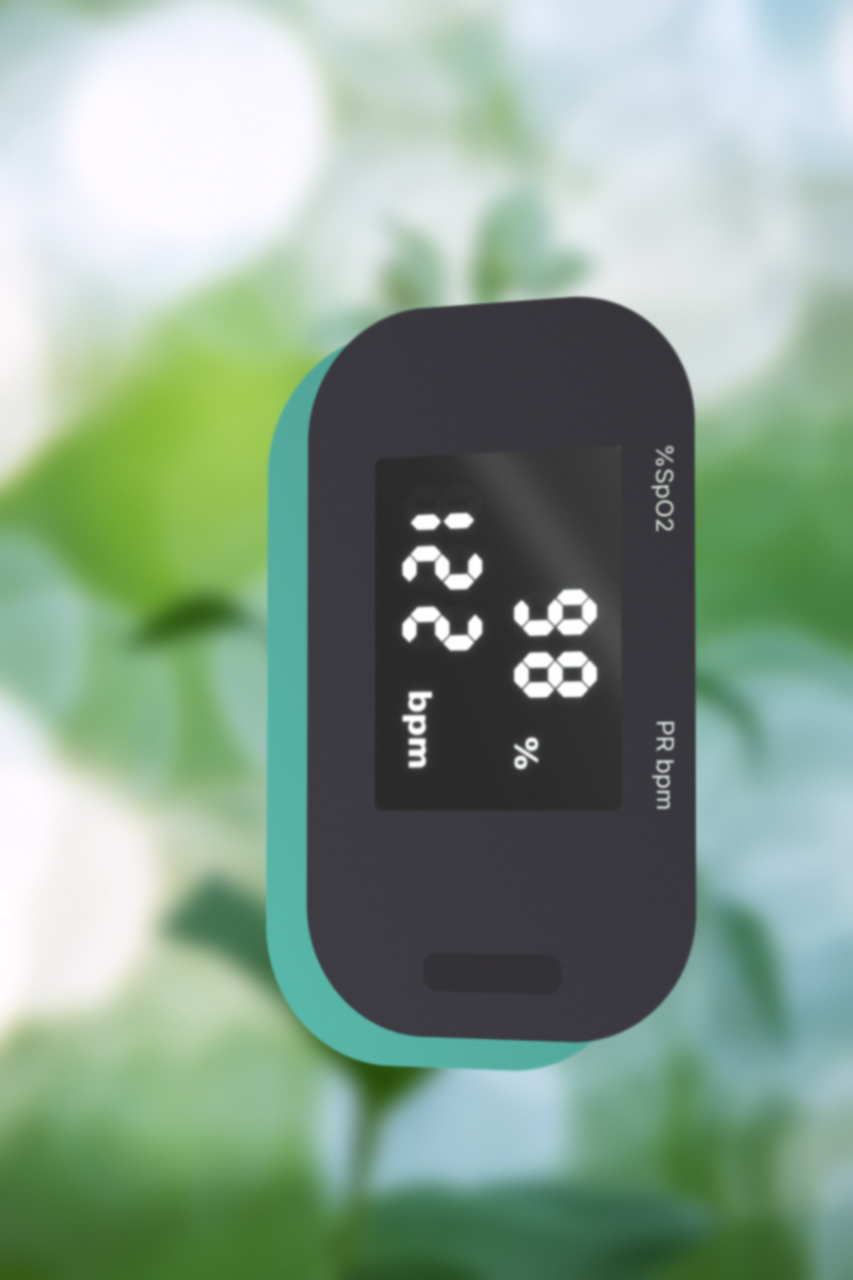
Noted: {"value": 98, "unit": "%"}
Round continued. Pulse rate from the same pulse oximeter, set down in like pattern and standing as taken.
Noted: {"value": 122, "unit": "bpm"}
